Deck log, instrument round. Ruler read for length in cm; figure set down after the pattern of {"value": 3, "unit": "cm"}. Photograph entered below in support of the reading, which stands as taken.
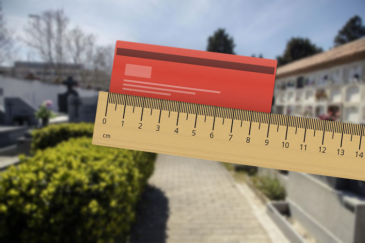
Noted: {"value": 9, "unit": "cm"}
